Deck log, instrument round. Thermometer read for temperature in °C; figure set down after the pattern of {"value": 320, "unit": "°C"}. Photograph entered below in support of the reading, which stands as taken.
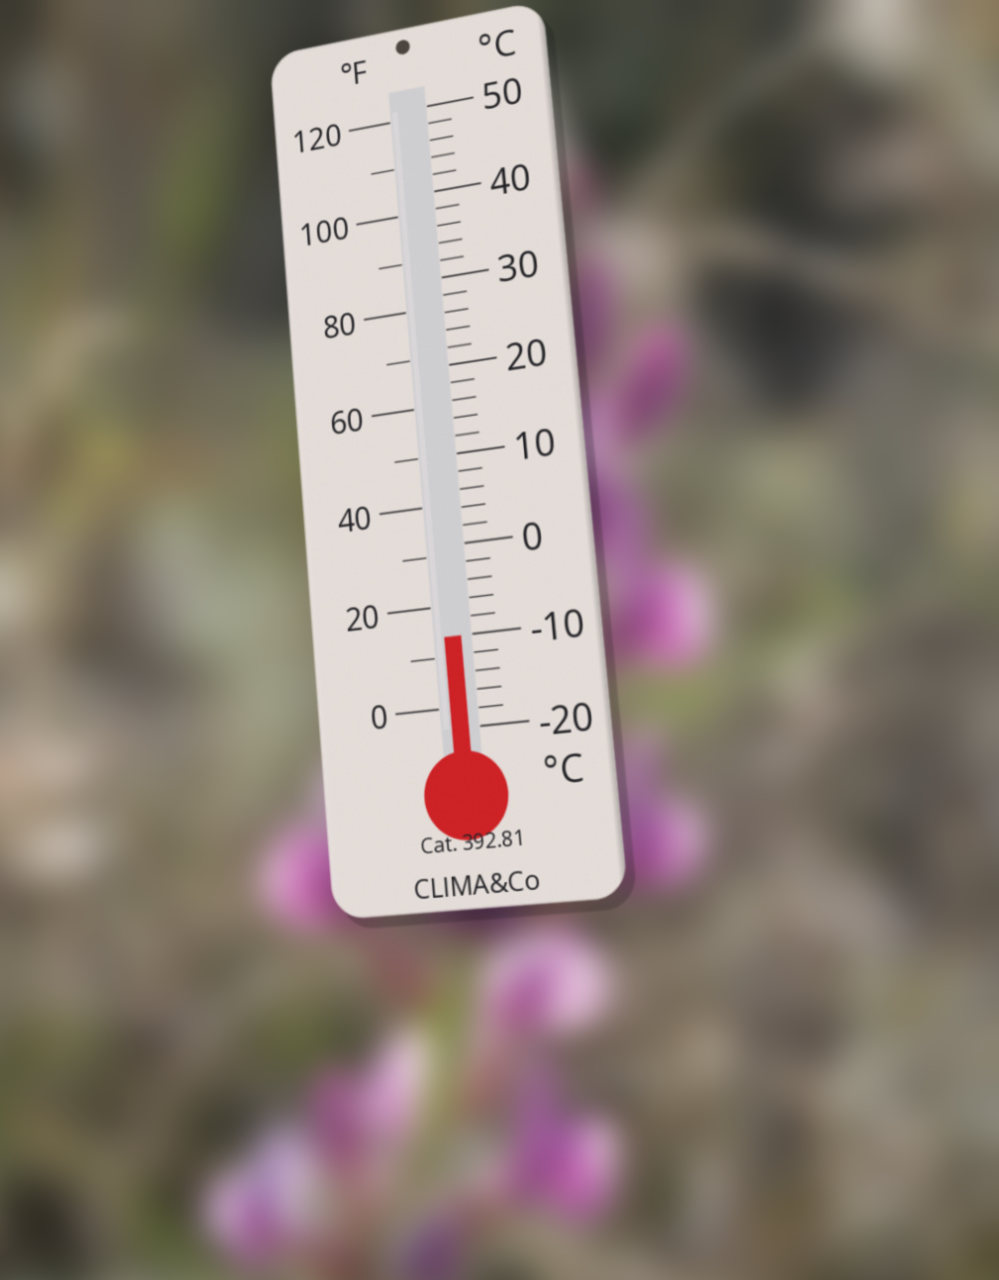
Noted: {"value": -10, "unit": "°C"}
